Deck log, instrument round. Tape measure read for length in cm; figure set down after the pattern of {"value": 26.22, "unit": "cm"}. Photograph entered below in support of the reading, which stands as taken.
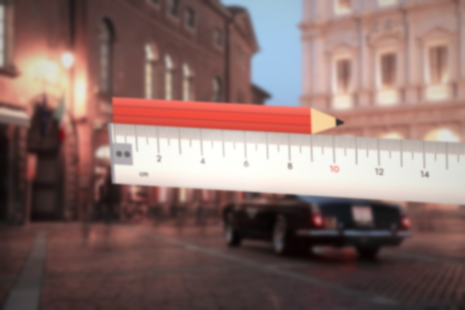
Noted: {"value": 10.5, "unit": "cm"}
